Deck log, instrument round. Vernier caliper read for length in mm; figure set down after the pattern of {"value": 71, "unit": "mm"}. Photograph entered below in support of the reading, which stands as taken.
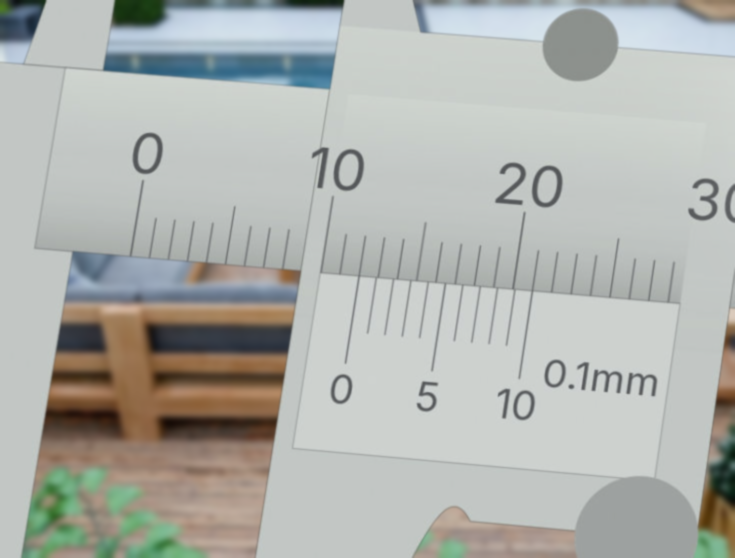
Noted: {"value": 12.0, "unit": "mm"}
